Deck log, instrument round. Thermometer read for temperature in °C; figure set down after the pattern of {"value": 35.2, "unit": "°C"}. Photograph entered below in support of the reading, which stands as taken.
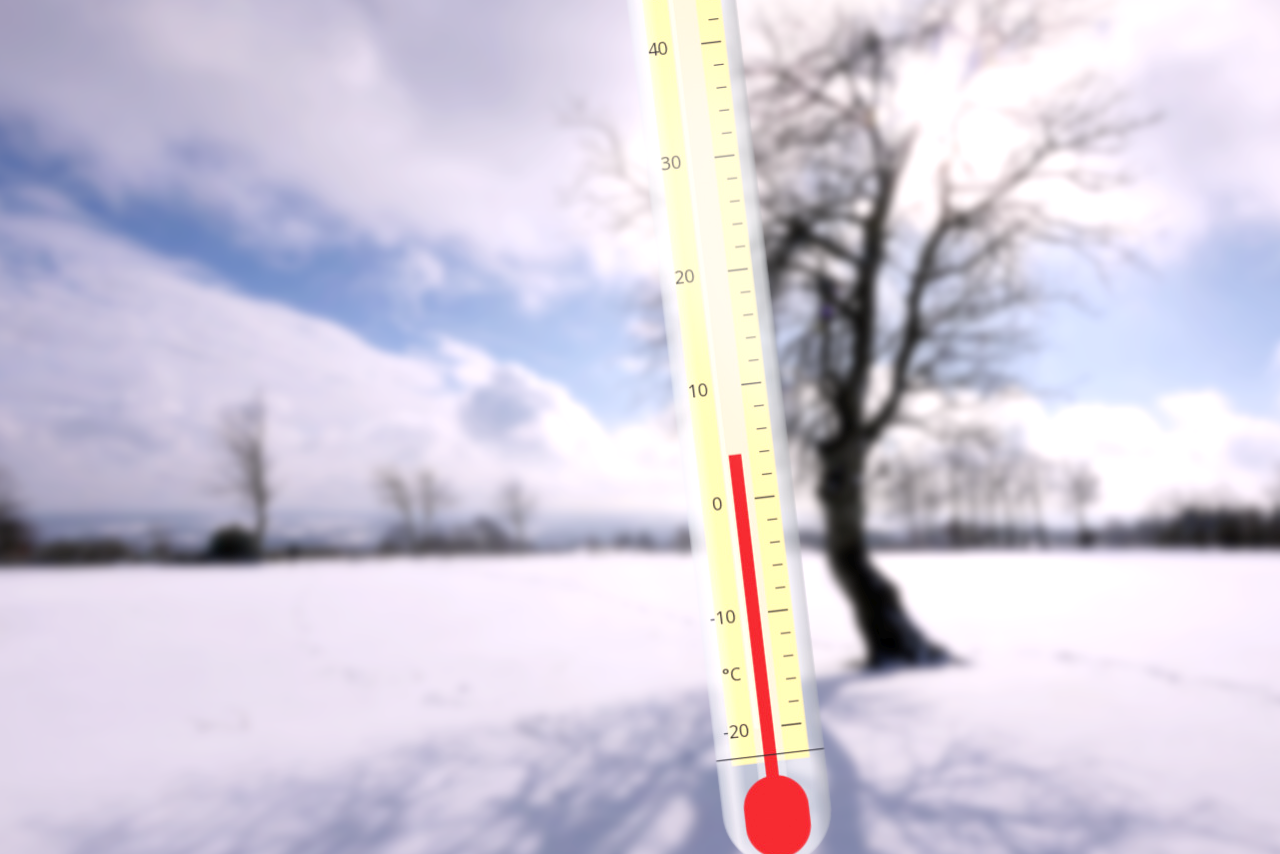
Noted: {"value": 4, "unit": "°C"}
